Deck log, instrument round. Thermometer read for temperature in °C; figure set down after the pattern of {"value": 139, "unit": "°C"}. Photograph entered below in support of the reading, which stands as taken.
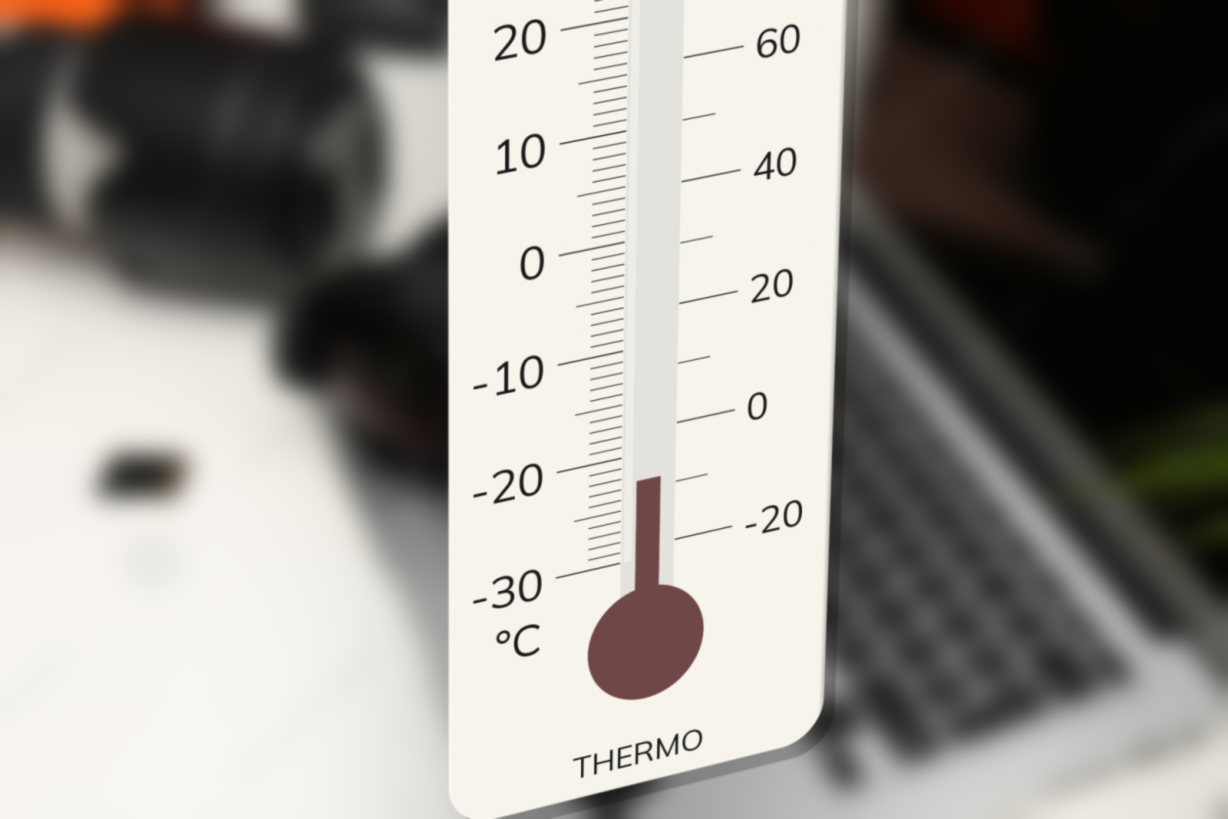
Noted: {"value": -22.5, "unit": "°C"}
